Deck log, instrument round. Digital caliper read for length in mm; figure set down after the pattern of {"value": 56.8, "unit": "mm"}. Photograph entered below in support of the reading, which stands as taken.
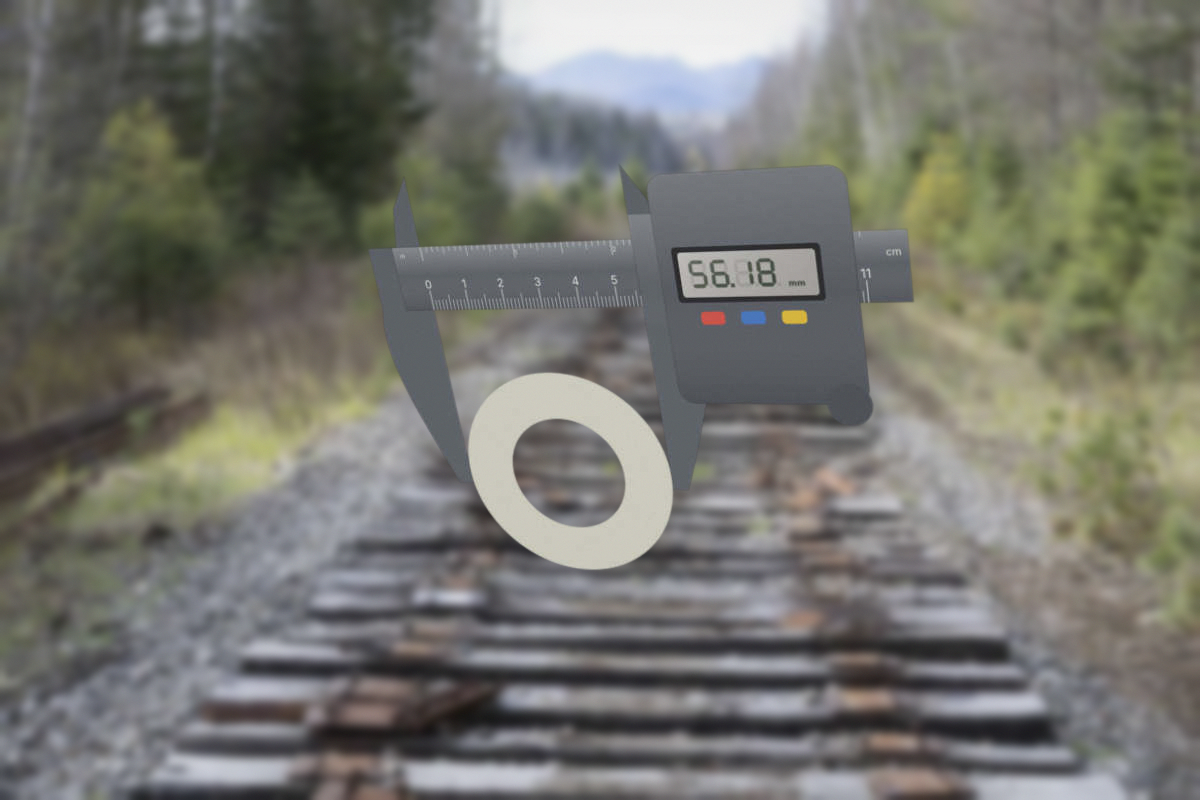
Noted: {"value": 56.18, "unit": "mm"}
